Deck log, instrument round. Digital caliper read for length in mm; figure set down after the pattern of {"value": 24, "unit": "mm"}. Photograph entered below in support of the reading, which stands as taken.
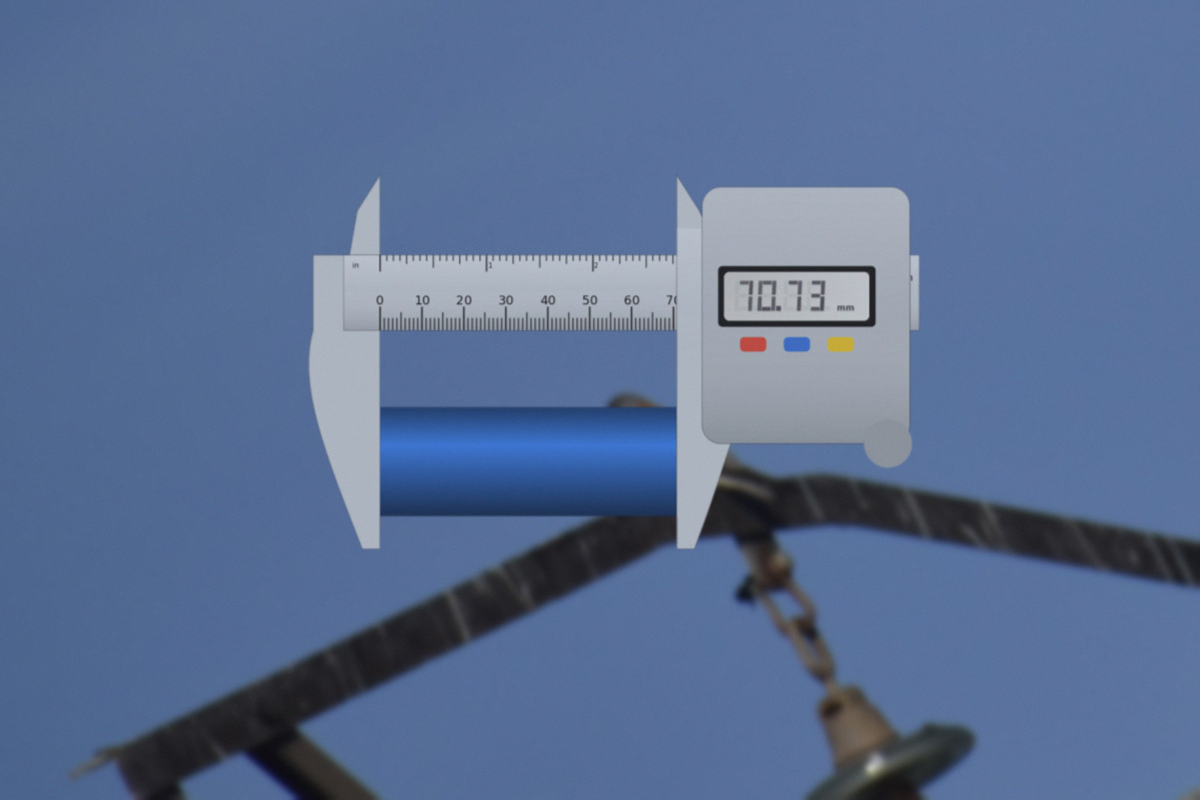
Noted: {"value": 70.73, "unit": "mm"}
